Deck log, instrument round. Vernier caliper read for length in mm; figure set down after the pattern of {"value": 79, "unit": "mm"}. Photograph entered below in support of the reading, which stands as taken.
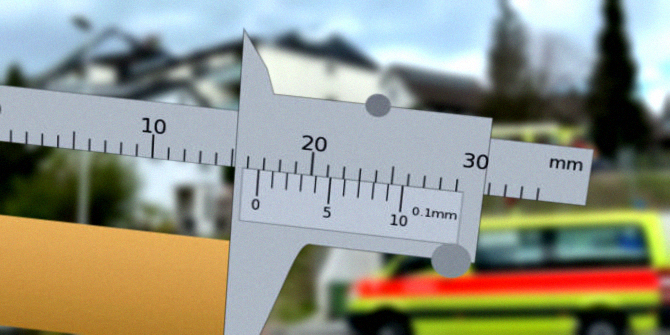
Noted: {"value": 16.7, "unit": "mm"}
